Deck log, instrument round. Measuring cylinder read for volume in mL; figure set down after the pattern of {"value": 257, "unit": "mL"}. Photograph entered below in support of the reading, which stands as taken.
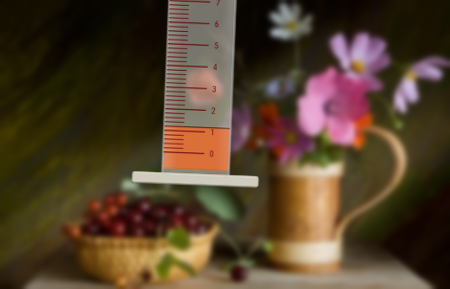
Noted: {"value": 1.2, "unit": "mL"}
